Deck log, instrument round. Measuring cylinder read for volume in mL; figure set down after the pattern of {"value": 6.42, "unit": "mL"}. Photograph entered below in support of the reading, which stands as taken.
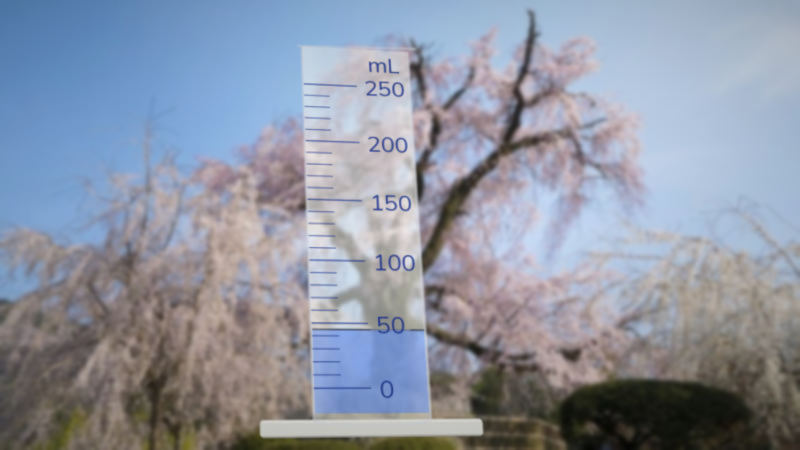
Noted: {"value": 45, "unit": "mL"}
